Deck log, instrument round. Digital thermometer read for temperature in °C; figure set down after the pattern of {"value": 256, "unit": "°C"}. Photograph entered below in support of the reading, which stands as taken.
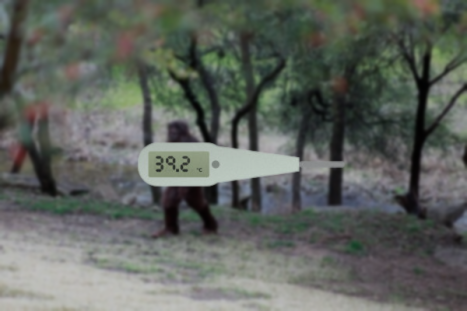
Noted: {"value": 39.2, "unit": "°C"}
